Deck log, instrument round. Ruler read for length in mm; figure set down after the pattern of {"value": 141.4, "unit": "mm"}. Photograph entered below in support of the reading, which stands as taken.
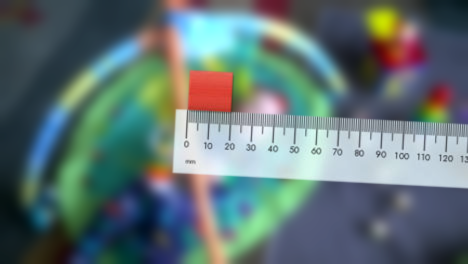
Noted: {"value": 20, "unit": "mm"}
